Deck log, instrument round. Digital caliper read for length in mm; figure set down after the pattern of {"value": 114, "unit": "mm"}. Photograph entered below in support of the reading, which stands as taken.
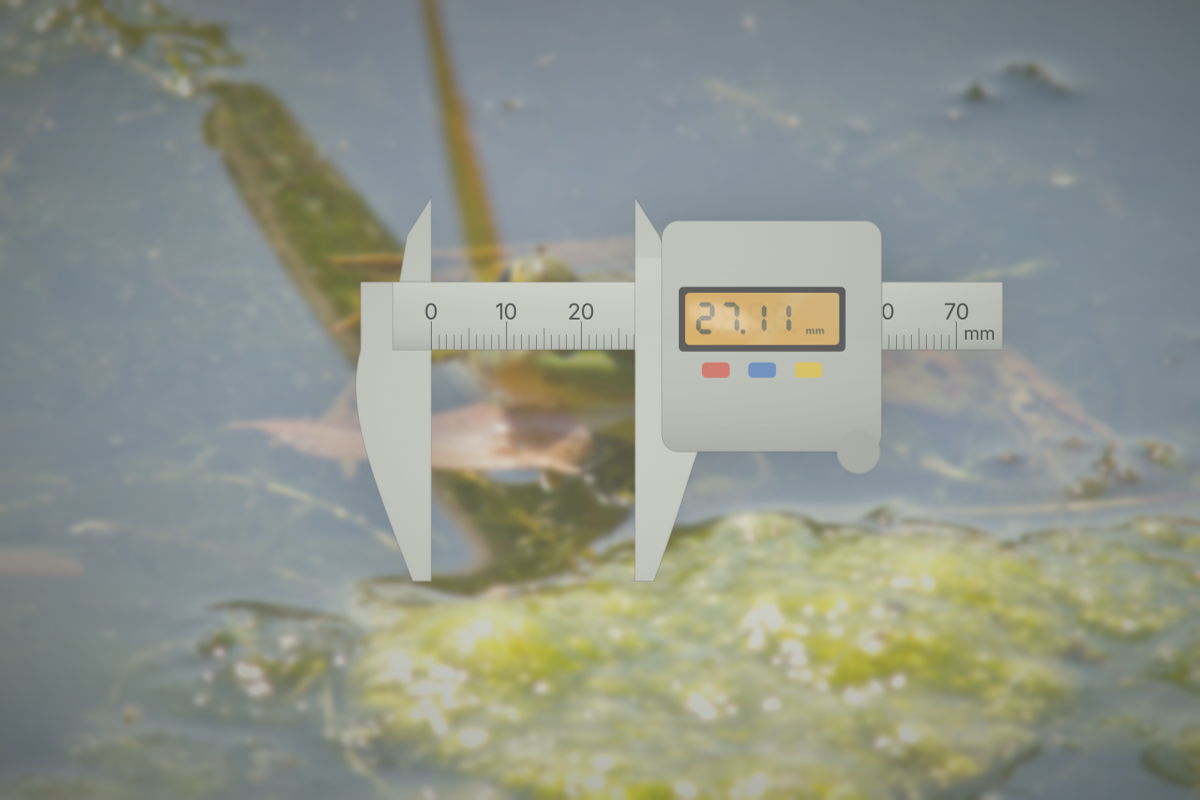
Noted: {"value": 27.11, "unit": "mm"}
